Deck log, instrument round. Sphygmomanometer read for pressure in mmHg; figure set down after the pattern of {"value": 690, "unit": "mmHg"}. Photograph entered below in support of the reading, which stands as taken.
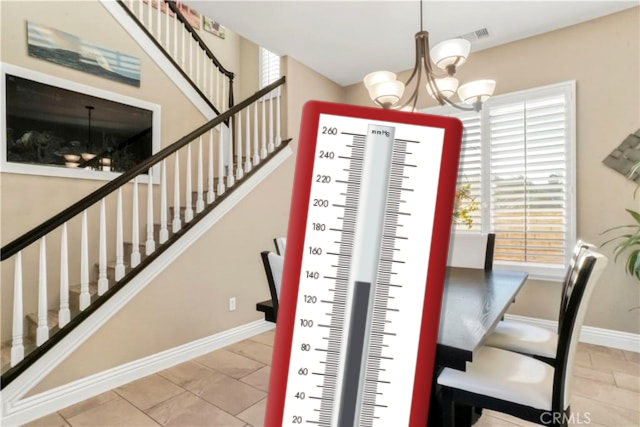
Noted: {"value": 140, "unit": "mmHg"}
